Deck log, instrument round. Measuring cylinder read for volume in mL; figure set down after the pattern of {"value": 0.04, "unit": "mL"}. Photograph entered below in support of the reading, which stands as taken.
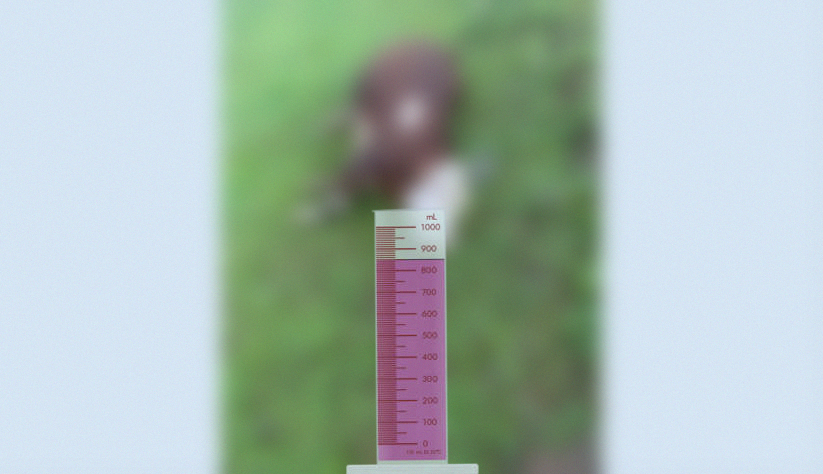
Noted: {"value": 850, "unit": "mL"}
